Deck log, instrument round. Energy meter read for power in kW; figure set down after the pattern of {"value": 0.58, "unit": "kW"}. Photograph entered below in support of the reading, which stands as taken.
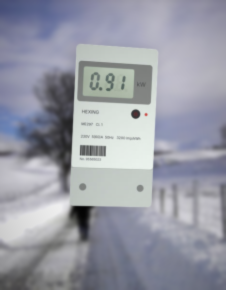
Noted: {"value": 0.91, "unit": "kW"}
